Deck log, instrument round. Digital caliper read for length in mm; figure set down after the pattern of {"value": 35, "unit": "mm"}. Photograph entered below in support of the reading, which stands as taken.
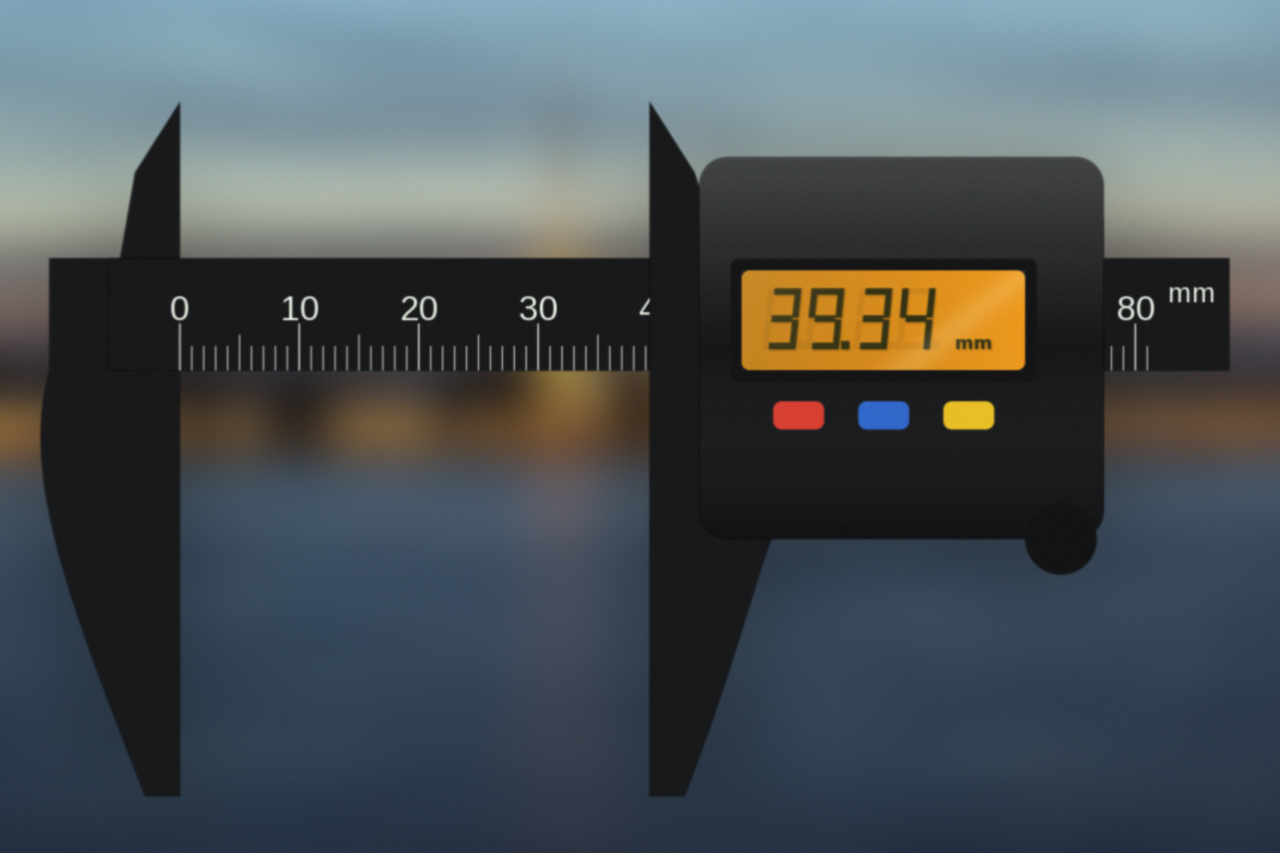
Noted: {"value": 39.34, "unit": "mm"}
